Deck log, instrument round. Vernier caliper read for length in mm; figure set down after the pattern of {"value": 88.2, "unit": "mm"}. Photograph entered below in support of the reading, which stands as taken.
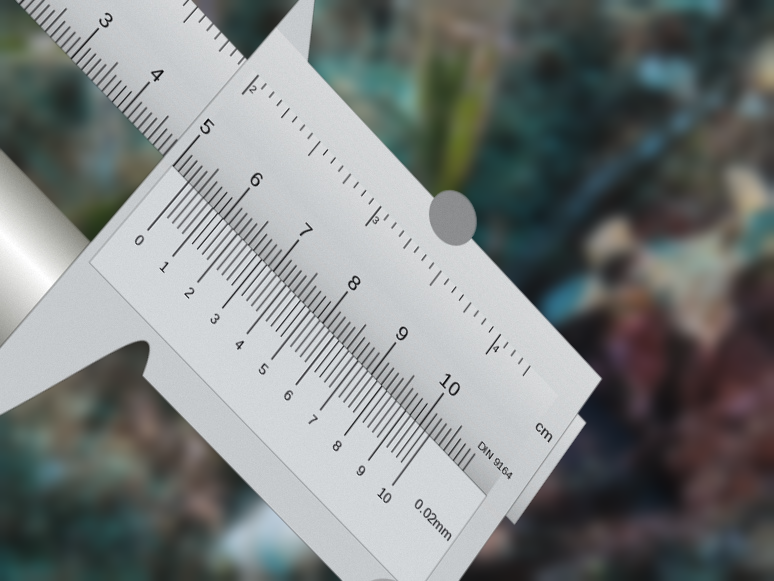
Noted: {"value": 53.0, "unit": "mm"}
